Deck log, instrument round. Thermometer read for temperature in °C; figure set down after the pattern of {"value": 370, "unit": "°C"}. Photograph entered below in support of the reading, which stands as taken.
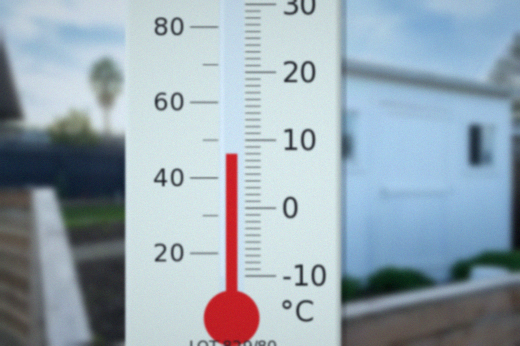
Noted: {"value": 8, "unit": "°C"}
